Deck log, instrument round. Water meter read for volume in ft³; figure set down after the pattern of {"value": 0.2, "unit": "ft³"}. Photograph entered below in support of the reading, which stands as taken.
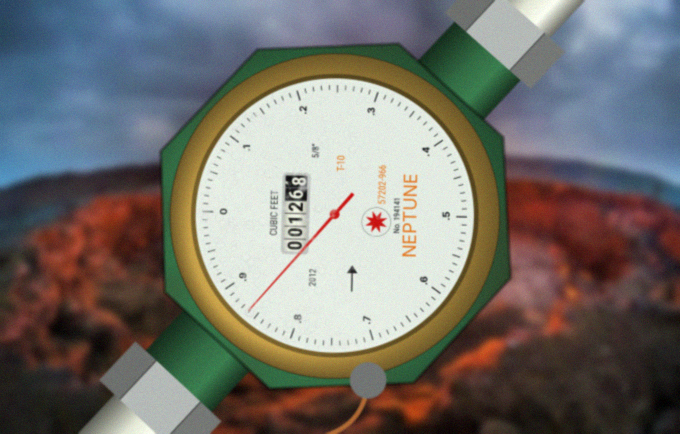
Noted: {"value": 1267.86, "unit": "ft³"}
